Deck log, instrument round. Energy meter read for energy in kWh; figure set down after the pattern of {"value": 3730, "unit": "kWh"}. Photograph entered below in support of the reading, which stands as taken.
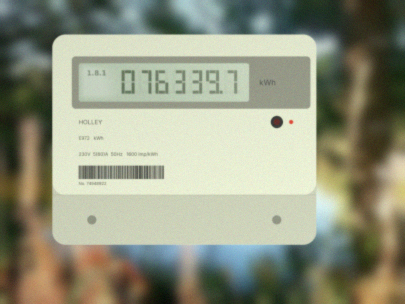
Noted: {"value": 76339.7, "unit": "kWh"}
